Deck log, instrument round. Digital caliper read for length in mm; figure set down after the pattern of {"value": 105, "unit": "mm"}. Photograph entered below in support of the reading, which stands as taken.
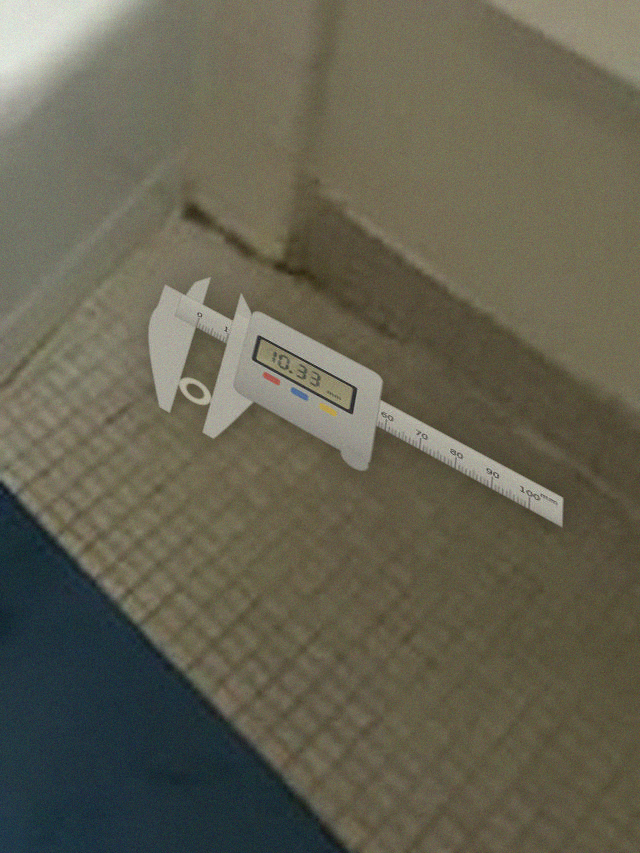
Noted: {"value": 10.33, "unit": "mm"}
